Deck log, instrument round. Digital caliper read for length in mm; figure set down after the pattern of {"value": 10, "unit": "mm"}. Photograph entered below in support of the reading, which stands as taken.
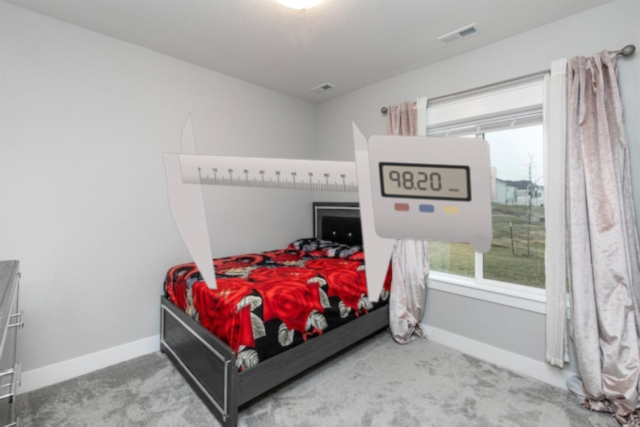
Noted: {"value": 98.20, "unit": "mm"}
